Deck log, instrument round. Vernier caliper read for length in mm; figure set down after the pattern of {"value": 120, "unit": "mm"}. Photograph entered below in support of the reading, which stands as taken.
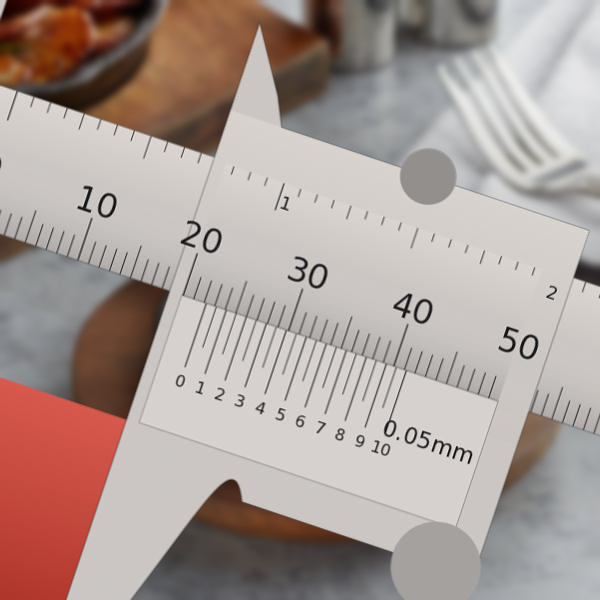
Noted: {"value": 22.2, "unit": "mm"}
